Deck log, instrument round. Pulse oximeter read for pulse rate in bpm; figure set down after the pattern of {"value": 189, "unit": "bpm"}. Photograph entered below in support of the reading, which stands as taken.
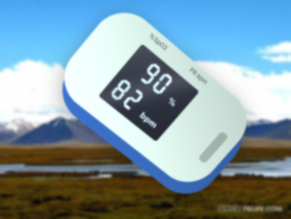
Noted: {"value": 82, "unit": "bpm"}
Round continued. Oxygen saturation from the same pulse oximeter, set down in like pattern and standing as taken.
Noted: {"value": 90, "unit": "%"}
